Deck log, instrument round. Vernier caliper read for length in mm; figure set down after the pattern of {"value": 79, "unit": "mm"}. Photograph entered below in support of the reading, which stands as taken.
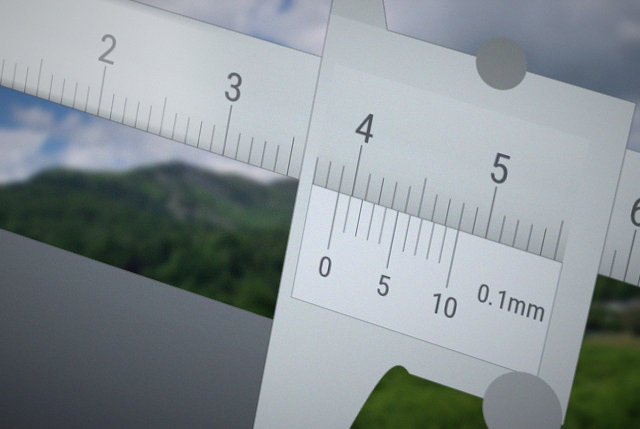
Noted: {"value": 39.0, "unit": "mm"}
